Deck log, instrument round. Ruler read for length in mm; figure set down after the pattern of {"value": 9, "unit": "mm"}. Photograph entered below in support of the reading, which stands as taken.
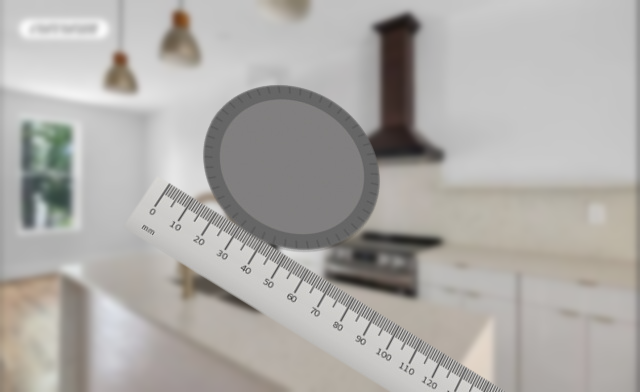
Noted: {"value": 70, "unit": "mm"}
